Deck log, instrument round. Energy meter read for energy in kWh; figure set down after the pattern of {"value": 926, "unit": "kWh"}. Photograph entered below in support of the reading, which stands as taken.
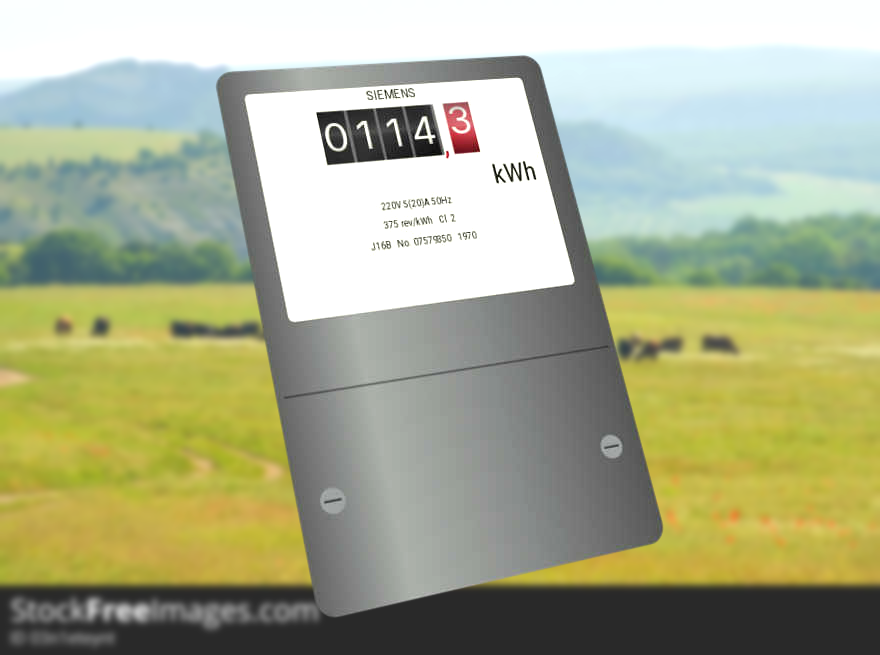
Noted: {"value": 114.3, "unit": "kWh"}
